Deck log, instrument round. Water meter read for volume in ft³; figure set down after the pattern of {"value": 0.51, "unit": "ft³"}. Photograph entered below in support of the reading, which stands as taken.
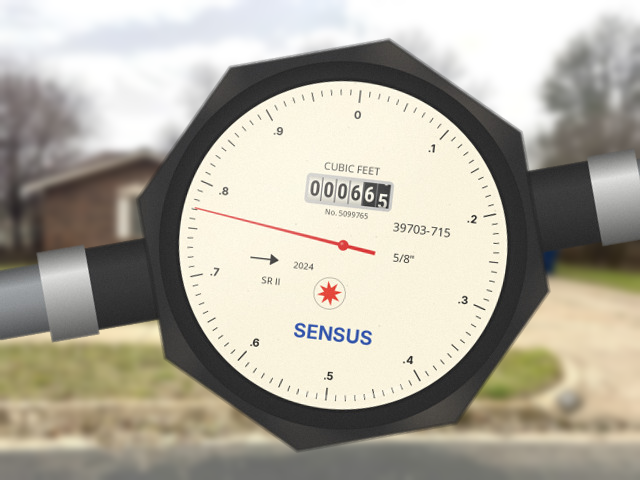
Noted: {"value": 664.77, "unit": "ft³"}
